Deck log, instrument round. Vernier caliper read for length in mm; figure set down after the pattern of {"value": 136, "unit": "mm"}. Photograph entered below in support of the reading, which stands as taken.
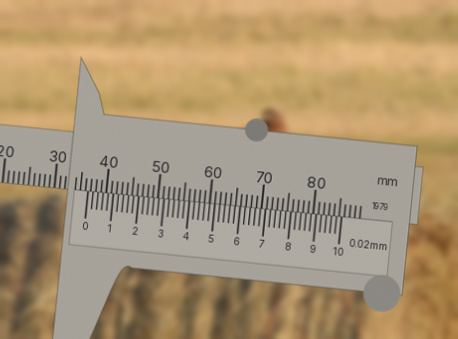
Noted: {"value": 36.5, "unit": "mm"}
